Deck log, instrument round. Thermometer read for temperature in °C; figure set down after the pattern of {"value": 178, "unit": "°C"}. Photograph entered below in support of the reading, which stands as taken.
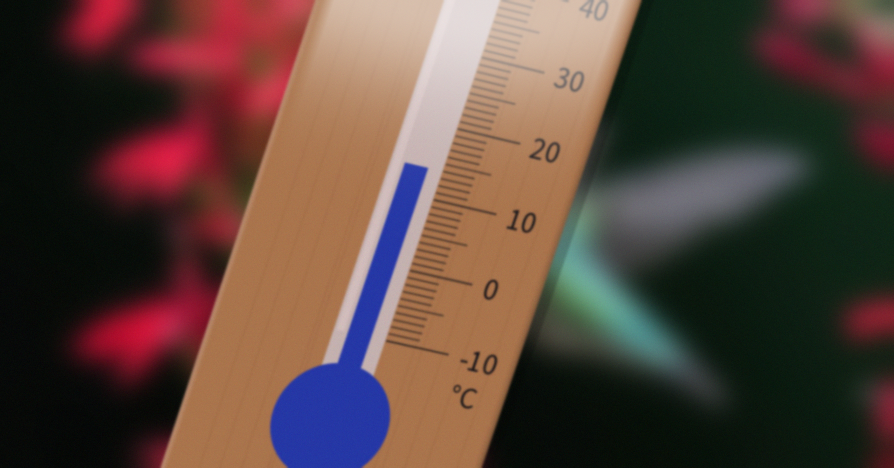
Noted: {"value": 14, "unit": "°C"}
